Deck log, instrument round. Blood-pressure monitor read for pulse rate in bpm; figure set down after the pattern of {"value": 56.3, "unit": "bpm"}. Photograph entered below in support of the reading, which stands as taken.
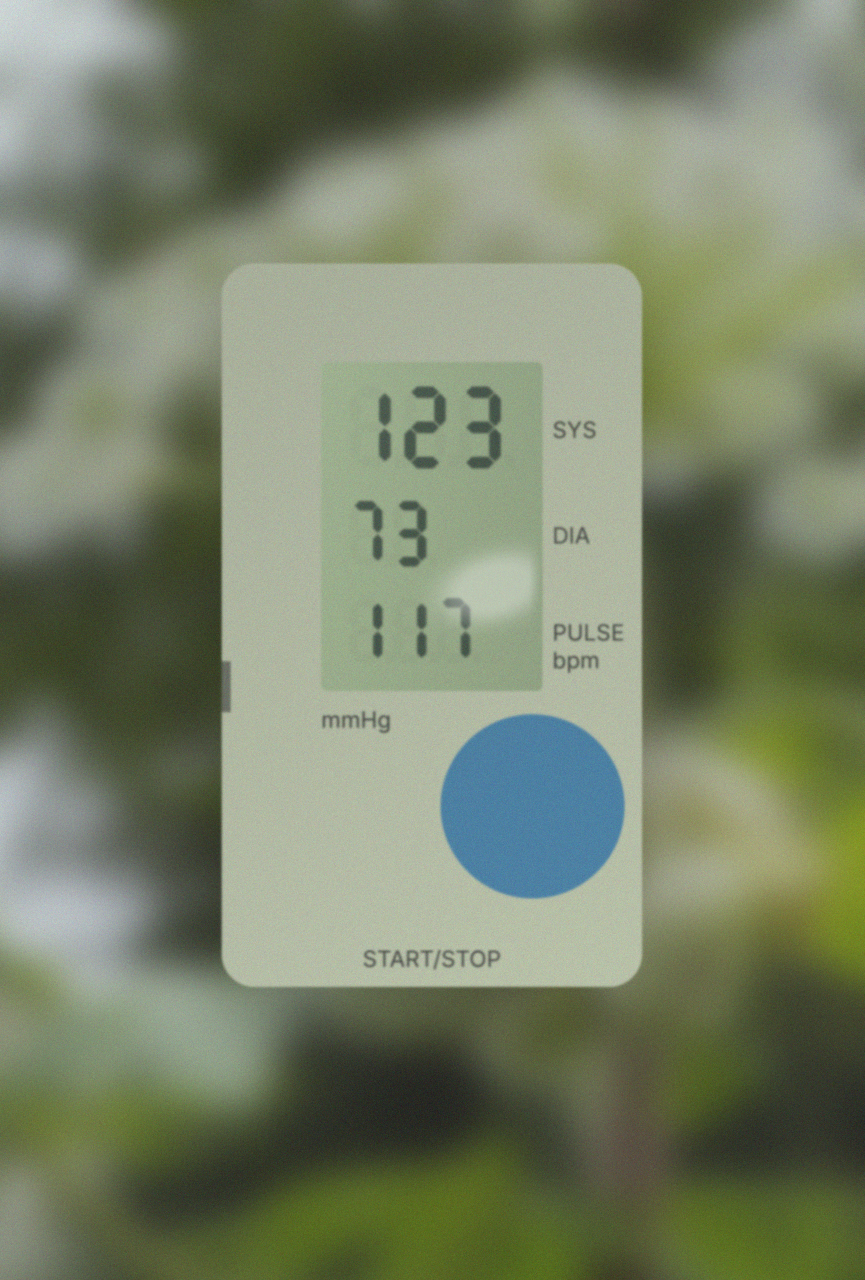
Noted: {"value": 117, "unit": "bpm"}
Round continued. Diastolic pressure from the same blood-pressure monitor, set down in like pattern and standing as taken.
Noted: {"value": 73, "unit": "mmHg"}
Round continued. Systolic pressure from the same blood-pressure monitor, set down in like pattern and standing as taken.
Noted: {"value": 123, "unit": "mmHg"}
